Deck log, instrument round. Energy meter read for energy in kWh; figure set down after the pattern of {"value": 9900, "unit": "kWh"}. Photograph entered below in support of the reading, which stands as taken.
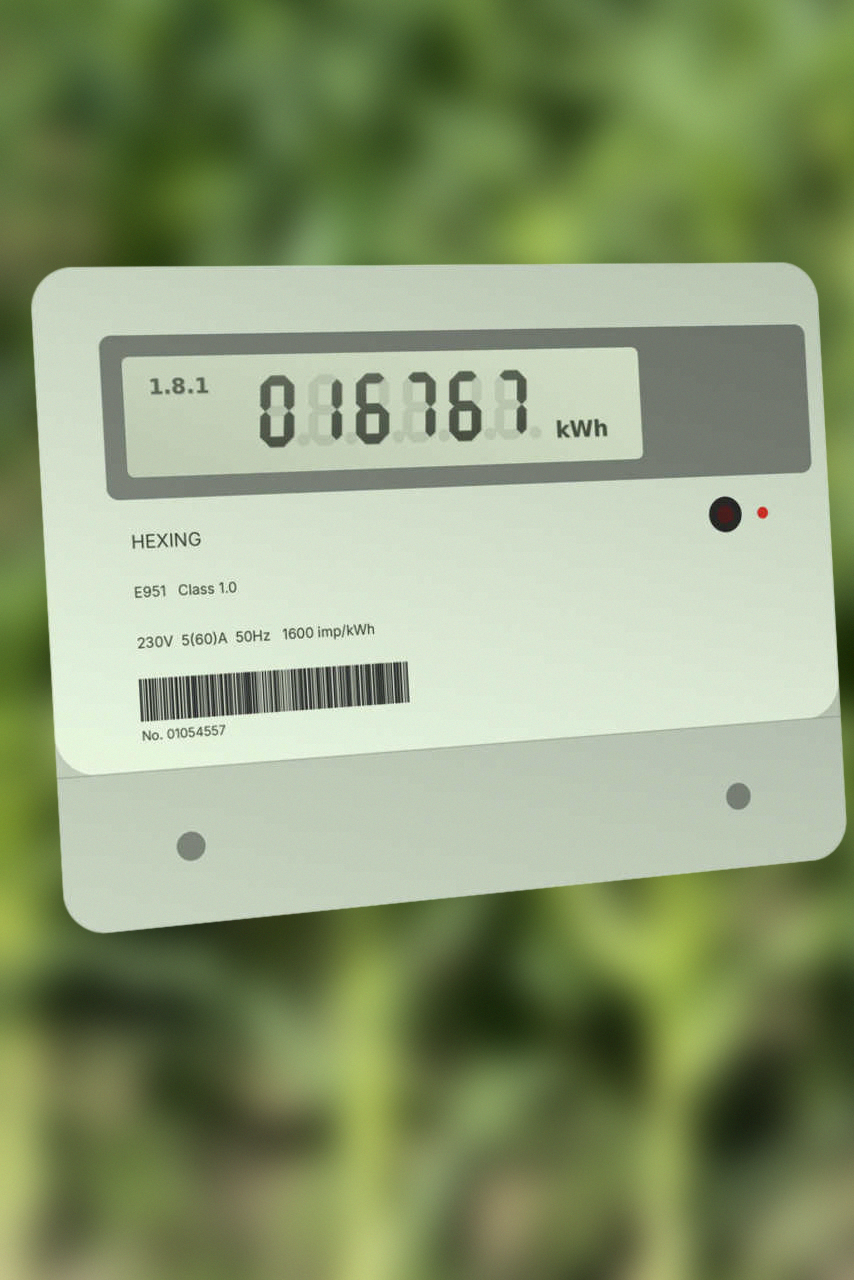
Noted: {"value": 16767, "unit": "kWh"}
